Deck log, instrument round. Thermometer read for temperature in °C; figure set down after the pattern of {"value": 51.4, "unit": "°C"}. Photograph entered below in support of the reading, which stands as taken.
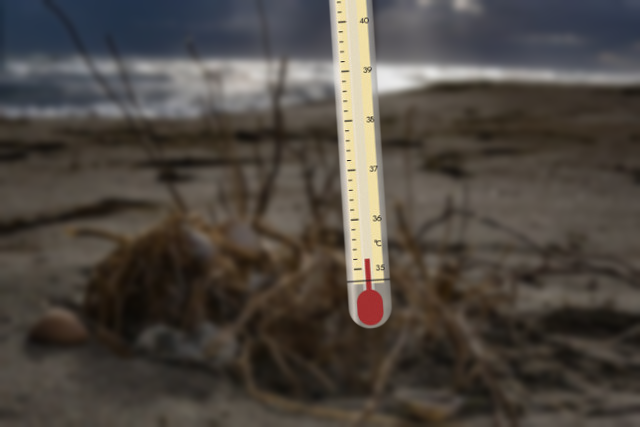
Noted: {"value": 35.2, "unit": "°C"}
